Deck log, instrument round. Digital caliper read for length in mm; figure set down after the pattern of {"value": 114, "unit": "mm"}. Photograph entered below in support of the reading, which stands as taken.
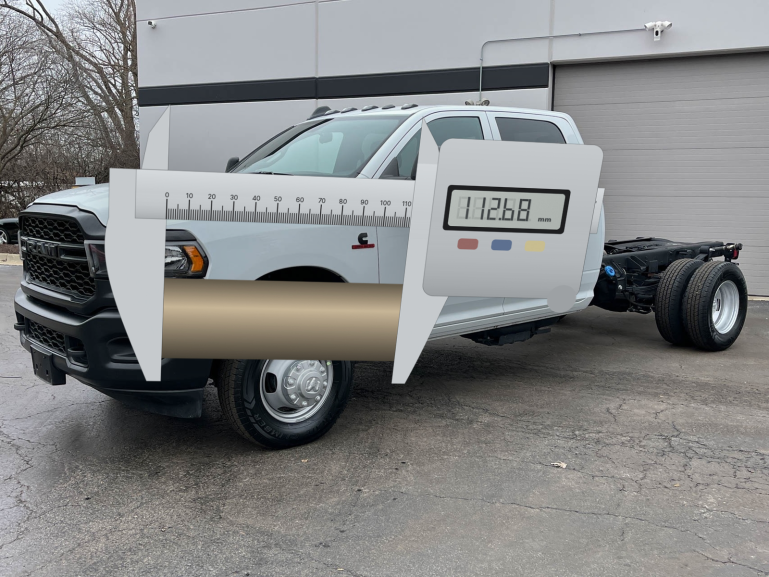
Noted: {"value": 112.68, "unit": "mm"}
